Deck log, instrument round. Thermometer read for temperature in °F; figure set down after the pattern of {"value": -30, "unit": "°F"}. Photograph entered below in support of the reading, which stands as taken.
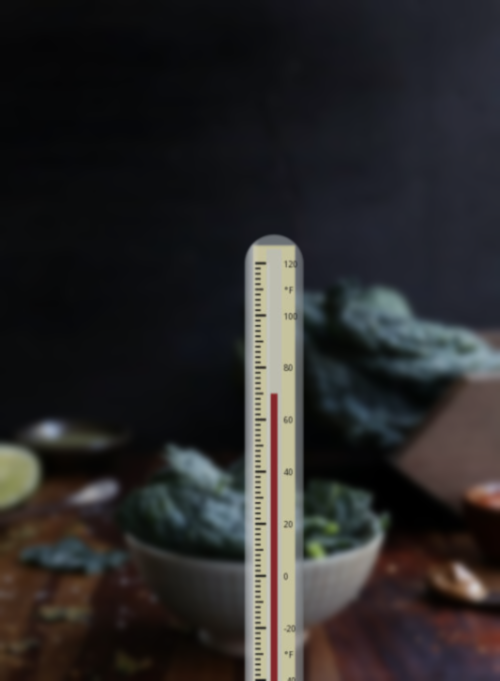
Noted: {"value": 70, "unit": "°F"}
